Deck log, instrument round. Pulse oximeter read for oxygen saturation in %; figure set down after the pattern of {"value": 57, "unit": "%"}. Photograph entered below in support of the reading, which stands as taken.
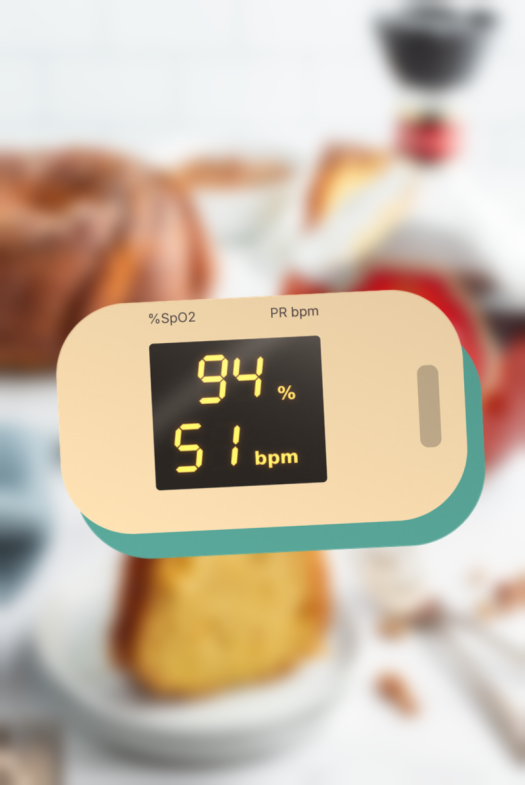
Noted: {"value": 94, "unit": "%"}
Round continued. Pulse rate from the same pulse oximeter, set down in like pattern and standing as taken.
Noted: {"value": 51, "unit": "bpm"}
